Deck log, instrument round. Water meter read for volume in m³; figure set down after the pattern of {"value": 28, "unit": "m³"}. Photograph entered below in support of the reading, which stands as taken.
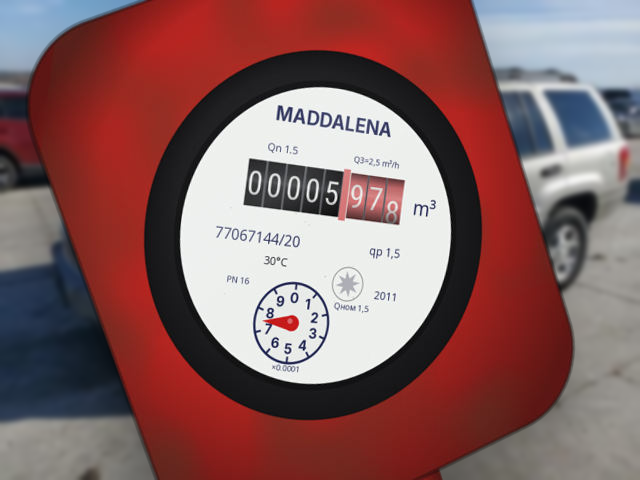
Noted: {"value": 5.9777, "unit": "m³"}
